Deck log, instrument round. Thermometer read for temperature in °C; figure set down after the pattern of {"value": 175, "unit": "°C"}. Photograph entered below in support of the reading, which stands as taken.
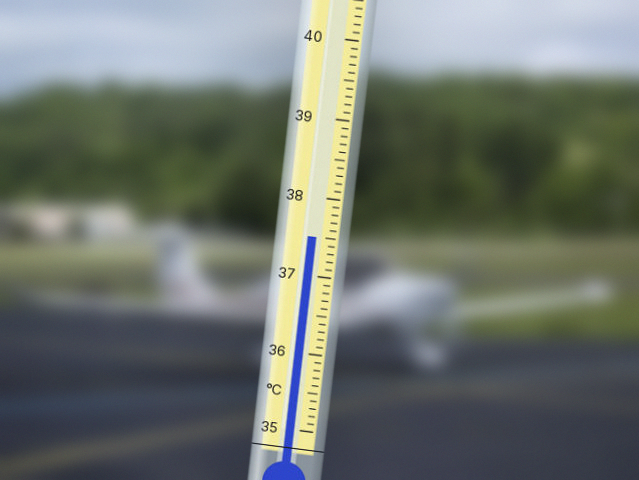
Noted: {"value": 37.5, "unit": "°C"}
